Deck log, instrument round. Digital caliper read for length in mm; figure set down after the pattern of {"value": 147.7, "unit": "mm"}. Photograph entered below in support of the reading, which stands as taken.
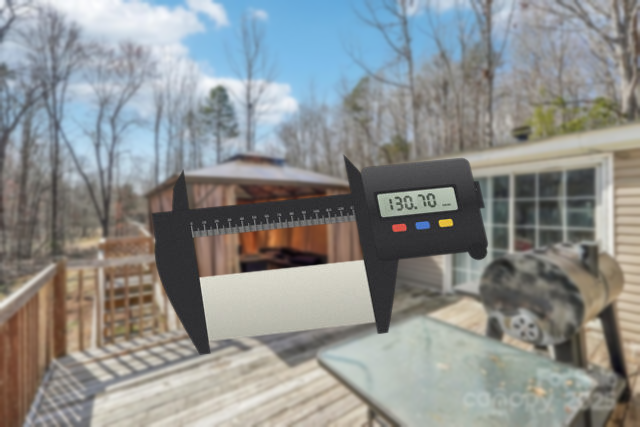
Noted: {"value": 130.70, "unit": "mm"}
